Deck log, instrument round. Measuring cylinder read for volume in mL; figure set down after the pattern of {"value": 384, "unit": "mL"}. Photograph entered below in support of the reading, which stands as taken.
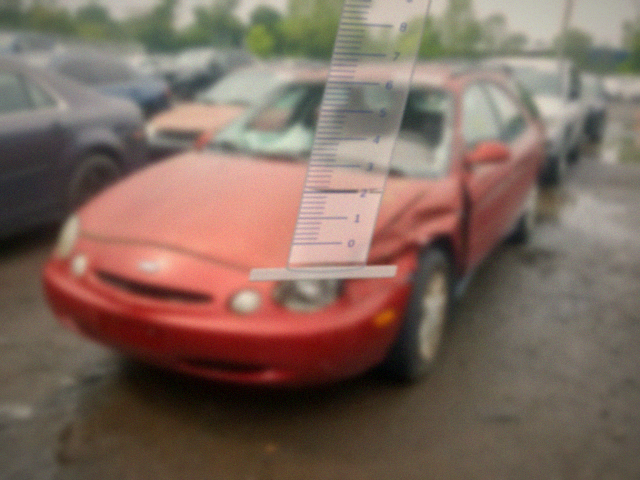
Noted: {"value": 2, "unit": "mL"}
